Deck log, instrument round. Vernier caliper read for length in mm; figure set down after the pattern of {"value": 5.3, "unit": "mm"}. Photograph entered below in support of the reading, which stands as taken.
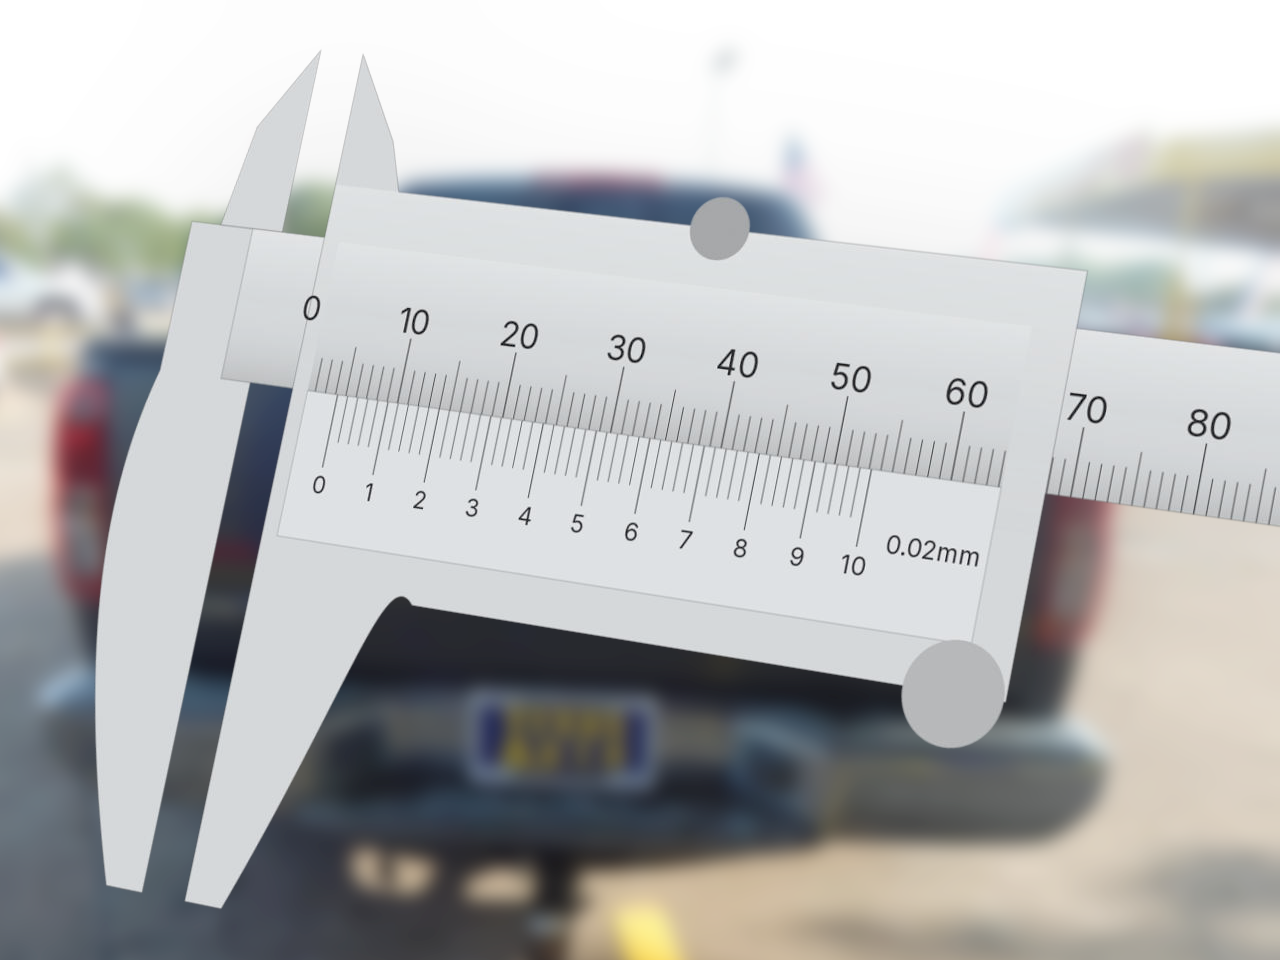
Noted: {"value": 4.2, "unit": "mm"}
